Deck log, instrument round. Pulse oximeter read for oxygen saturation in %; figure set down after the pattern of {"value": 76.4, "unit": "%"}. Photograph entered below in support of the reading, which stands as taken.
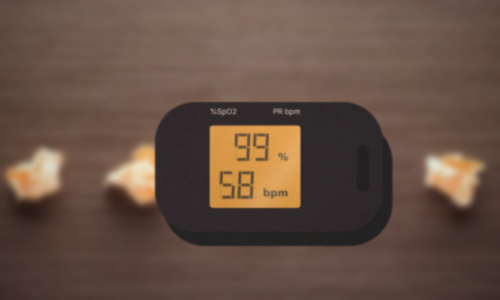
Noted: {"value": 99, "unit": "%"}
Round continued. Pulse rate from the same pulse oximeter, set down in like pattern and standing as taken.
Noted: {"value": 58, "unit": "bpm"}
